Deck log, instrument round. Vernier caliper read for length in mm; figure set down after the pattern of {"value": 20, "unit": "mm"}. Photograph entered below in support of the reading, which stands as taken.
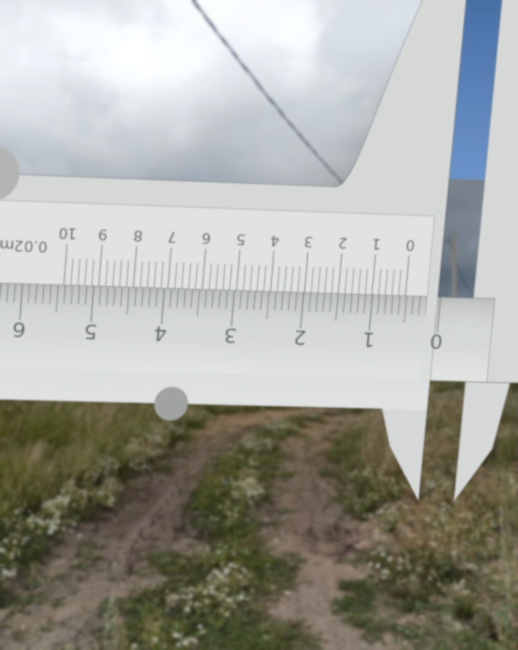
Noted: {"value": 5.2, "unit": "mm"}
